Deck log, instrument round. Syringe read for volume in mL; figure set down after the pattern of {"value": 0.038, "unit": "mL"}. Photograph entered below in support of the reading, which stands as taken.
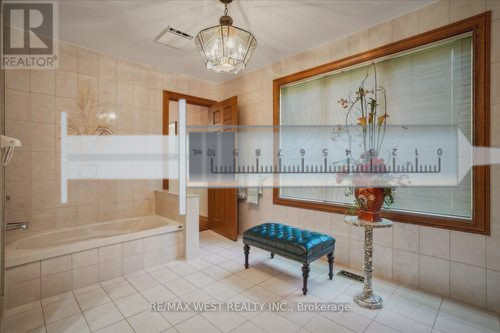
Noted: {"value": 9, "unit": "mL"}
